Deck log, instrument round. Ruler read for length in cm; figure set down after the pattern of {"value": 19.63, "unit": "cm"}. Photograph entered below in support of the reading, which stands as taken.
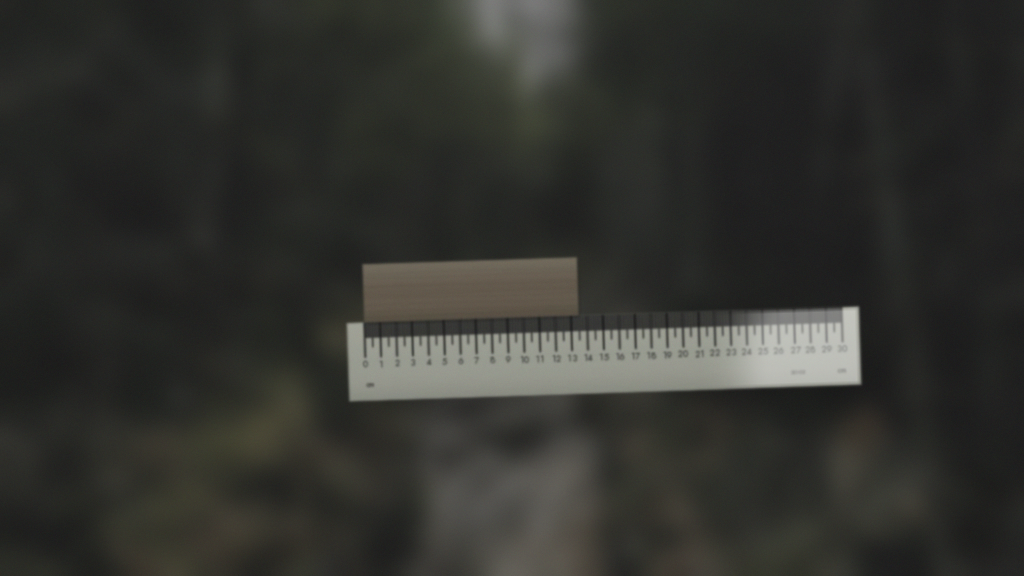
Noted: {"value": 13.5, "unit": "cm"}
